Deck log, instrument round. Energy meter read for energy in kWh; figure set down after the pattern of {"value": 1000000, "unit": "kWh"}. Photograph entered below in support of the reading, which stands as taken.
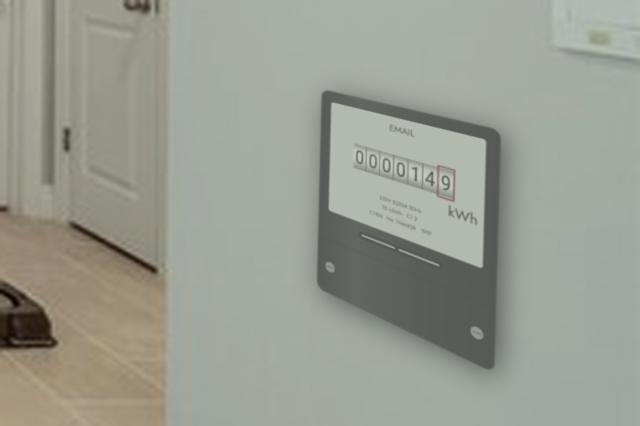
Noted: {"value": 14.9, "unit": "kWh"}
